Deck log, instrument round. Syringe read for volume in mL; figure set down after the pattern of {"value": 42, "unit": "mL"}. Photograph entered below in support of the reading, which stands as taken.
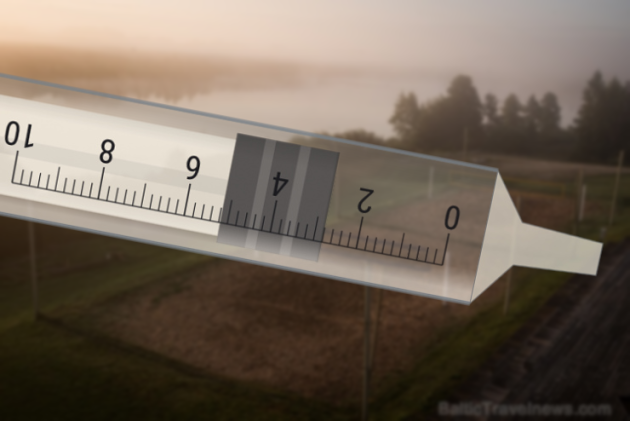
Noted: {"value": 2.8, "unit": "mL"}
